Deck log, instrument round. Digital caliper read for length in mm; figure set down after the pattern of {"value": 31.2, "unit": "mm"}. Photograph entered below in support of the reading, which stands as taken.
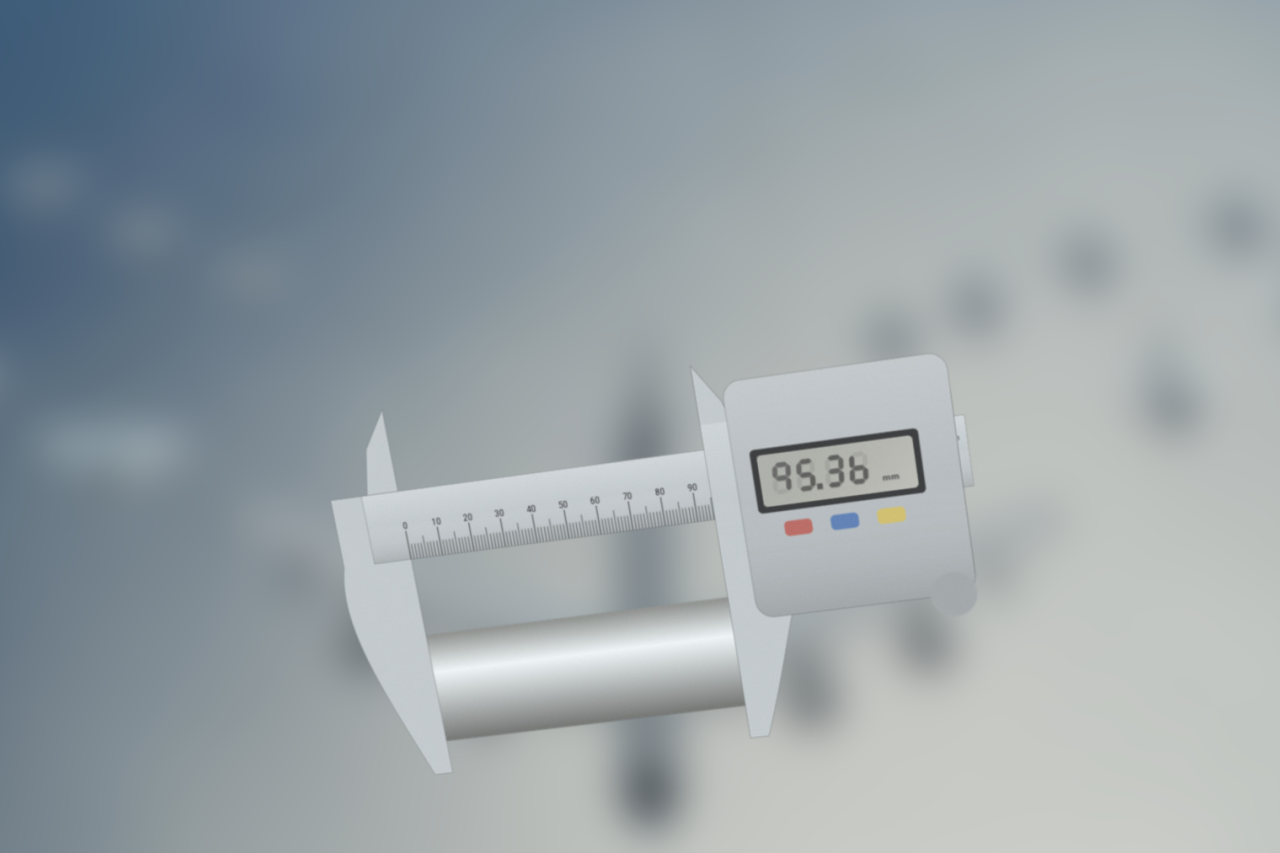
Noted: {"value": 95.36, "unit": "mm"}
